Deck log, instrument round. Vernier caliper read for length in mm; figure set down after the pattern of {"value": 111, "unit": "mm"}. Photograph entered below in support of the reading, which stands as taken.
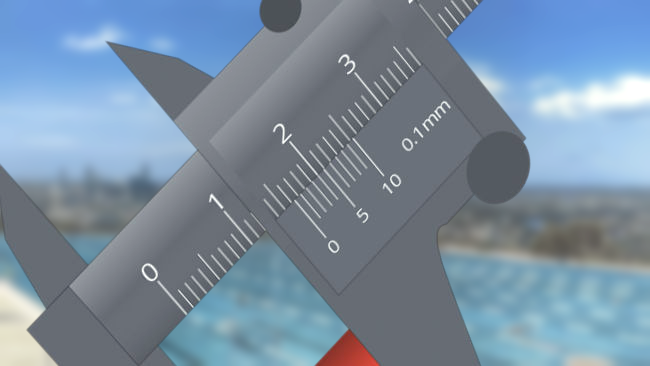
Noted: {"value": 16.4, "unit": "mm"}
